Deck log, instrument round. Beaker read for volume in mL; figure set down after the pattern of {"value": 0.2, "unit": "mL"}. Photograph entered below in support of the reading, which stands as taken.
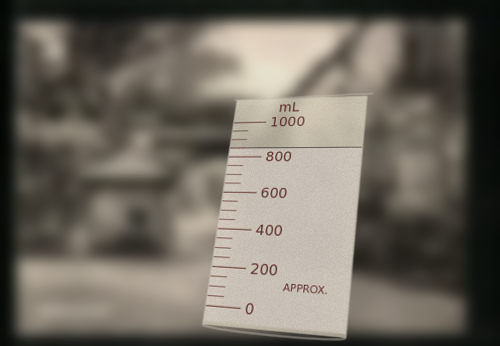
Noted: {"value": 850, "unit": "mL"}
